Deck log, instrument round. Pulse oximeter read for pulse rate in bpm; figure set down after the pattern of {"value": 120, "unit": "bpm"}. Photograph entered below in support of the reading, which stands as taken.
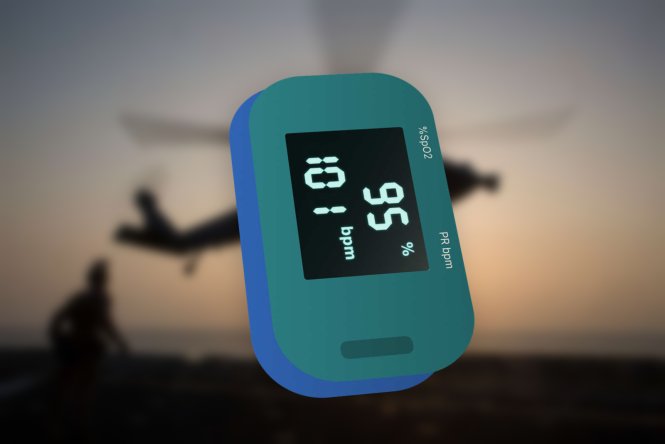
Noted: {"value": 101, "unit": "bpm"}
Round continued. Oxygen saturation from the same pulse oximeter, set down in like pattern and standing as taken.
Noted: {"value": 95, "unit": "%"}
